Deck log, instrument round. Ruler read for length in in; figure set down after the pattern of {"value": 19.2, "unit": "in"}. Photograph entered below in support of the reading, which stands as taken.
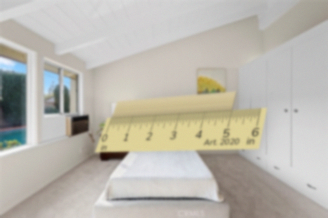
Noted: {"value": 5, "unit": "in"}
